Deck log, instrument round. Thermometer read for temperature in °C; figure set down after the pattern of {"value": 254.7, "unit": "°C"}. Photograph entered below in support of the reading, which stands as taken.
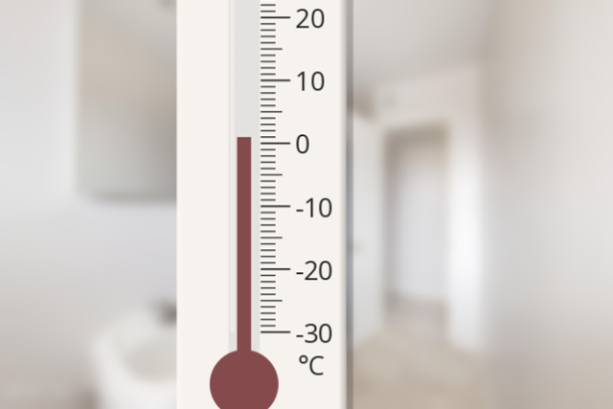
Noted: {"value": 1, "unit": "°C"}
